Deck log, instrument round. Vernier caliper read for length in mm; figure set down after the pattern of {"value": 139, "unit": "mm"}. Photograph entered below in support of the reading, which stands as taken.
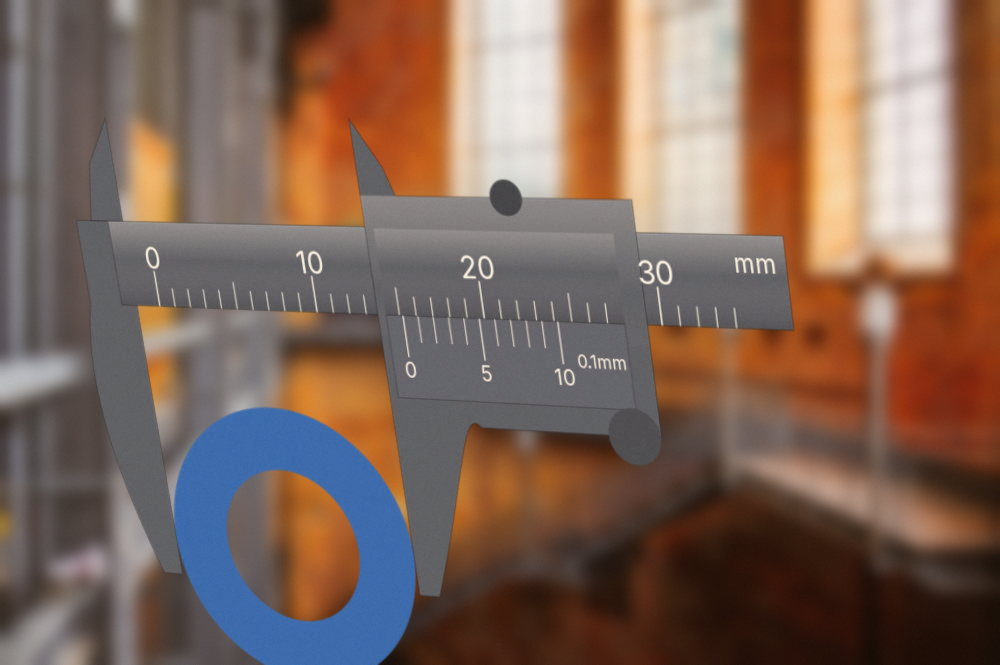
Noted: {"value": 15.2, "unit": "mm"}
